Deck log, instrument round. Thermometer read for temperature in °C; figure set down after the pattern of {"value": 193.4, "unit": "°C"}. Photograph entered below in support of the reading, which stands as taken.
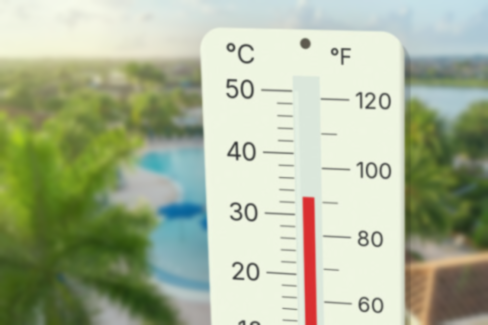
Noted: {"value": 33, "unit": "°C"}
